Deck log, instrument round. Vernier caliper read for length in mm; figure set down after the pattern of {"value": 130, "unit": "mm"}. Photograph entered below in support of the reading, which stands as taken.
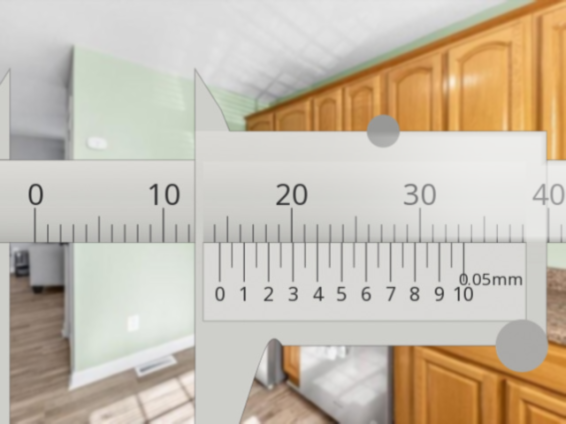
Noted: {"value": 14.4, "unit": "mm"}
